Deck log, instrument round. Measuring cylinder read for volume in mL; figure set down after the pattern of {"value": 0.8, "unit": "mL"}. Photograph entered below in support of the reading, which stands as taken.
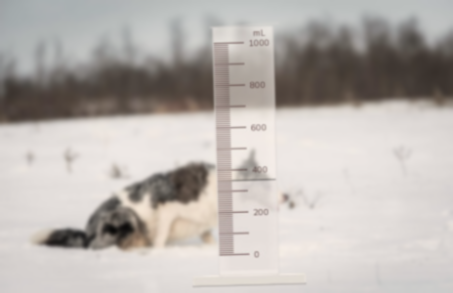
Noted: {"value": 350, "unit": "mL"}
